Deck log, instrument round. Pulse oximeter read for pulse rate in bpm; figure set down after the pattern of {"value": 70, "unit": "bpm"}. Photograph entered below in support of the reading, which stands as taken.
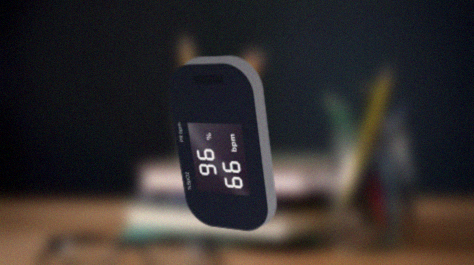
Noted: {"value": 66, "unit": "bpm"}
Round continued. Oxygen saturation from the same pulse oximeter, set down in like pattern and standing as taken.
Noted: {"value": 96, "unit": "%"}
